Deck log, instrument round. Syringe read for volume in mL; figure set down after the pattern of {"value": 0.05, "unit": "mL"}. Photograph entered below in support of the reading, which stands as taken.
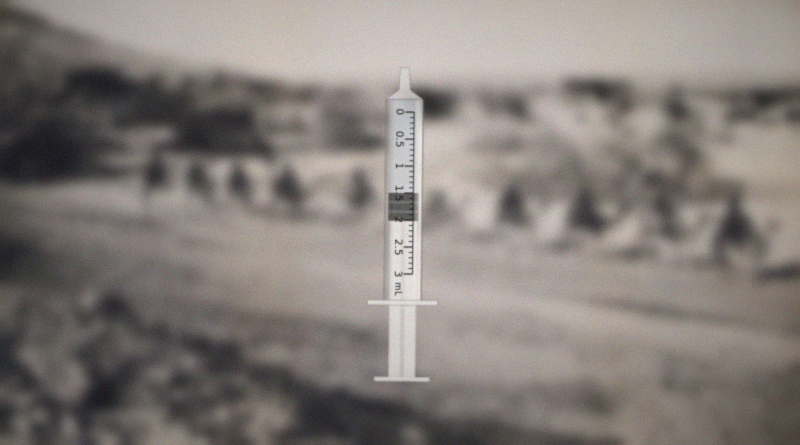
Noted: {"value": 1.5, "unit": "mL"}
